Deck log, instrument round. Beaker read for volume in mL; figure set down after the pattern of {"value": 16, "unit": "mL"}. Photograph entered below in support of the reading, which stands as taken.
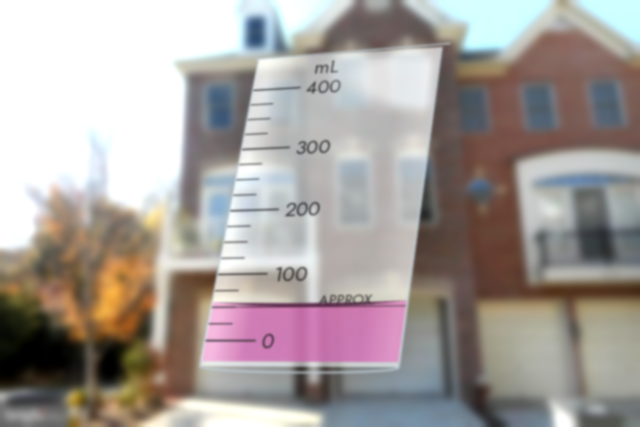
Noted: {"value": 50, "unit": "mL"}
